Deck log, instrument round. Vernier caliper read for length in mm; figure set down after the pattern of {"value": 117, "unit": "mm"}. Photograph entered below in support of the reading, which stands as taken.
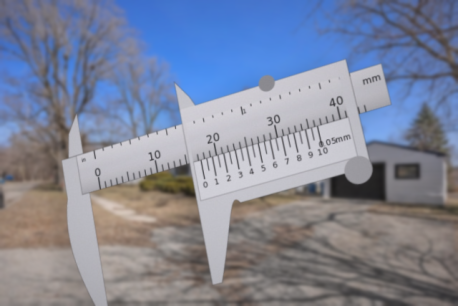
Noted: {"value": 17.4, "unit": "mm"}
